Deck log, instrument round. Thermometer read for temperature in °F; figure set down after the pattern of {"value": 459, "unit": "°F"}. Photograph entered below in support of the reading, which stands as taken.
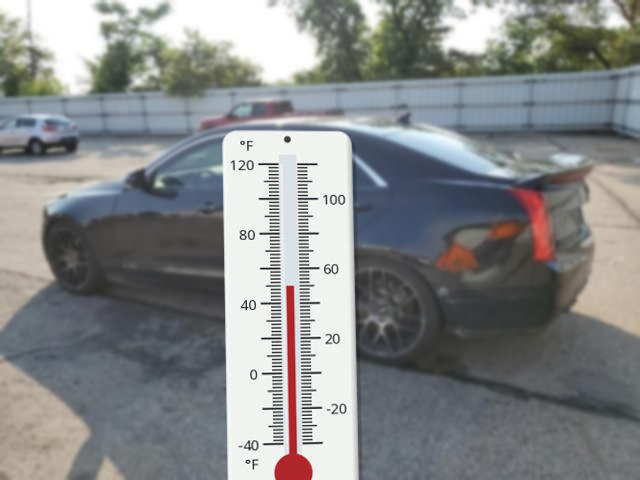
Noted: {"value": 50, "unit": "°F"}
